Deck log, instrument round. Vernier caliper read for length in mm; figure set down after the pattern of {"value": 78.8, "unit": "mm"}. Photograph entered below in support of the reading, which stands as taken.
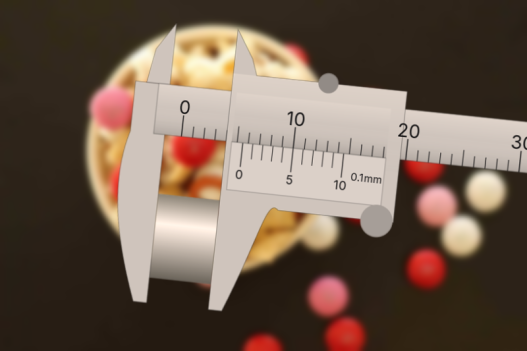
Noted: {"value": 5.5, "unit": "mm"}
